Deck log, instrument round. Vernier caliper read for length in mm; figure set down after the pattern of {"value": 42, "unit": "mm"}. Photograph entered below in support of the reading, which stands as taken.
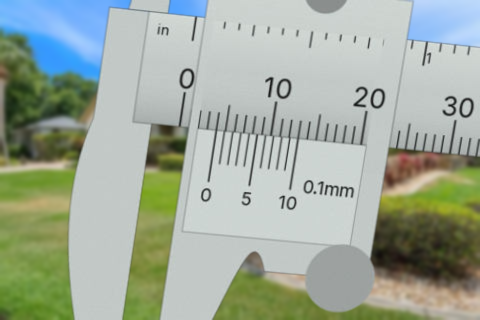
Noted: {"value": 4.0, "unit": "mm"}
